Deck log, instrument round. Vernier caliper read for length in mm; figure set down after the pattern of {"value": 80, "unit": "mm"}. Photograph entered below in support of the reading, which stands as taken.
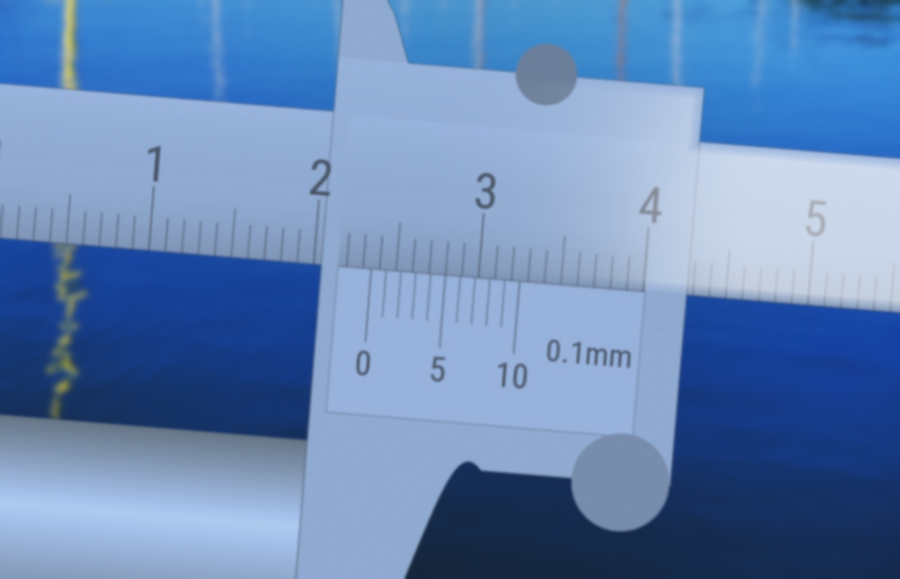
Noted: {"value": 23.5, "unit": "mm"}
